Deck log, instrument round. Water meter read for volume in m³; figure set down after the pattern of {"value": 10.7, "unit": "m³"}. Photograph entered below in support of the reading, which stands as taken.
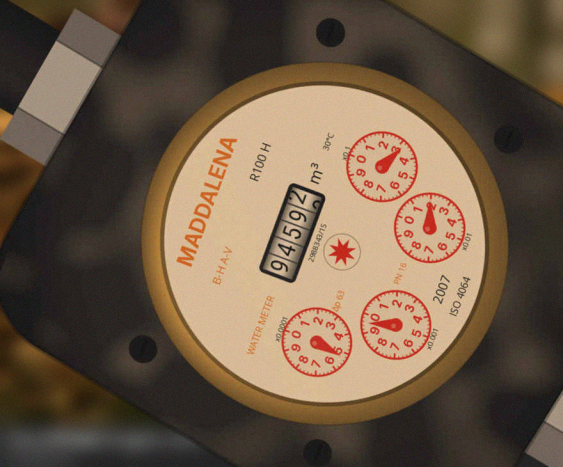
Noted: {"value": 94592.3195, "unit": "m³"}
